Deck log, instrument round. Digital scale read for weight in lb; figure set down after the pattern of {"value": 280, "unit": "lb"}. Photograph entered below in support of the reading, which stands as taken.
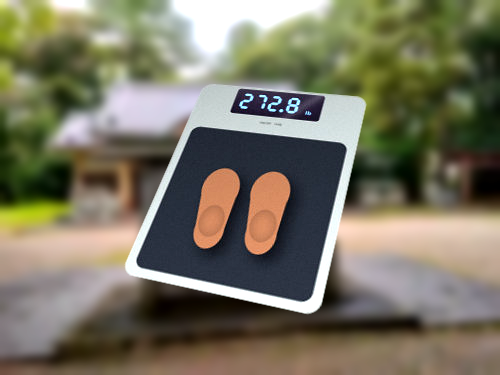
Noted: {"value": 272.8, "unit": "lb"}
